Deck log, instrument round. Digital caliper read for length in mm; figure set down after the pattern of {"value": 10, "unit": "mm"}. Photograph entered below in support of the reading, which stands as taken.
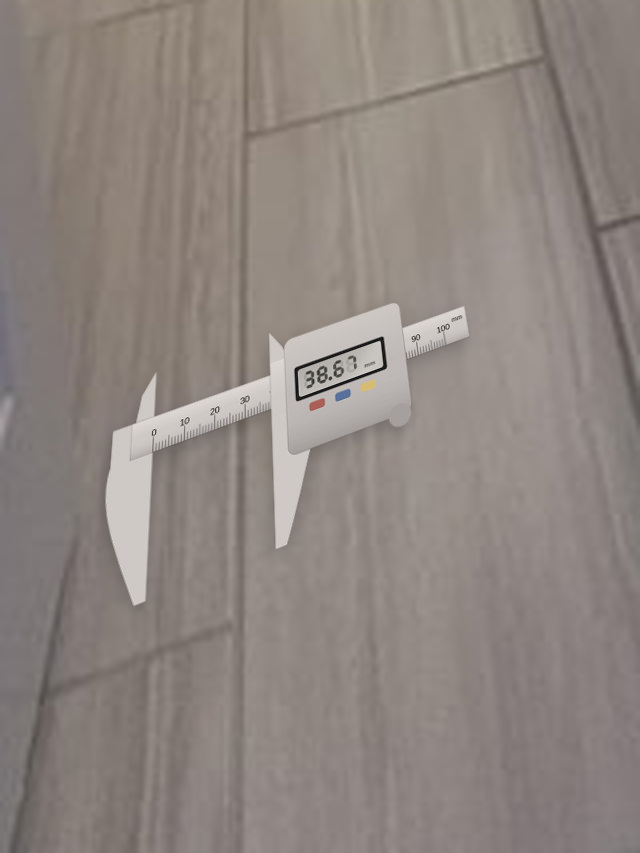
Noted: {"value": 38.67, "unit": "mm"}
